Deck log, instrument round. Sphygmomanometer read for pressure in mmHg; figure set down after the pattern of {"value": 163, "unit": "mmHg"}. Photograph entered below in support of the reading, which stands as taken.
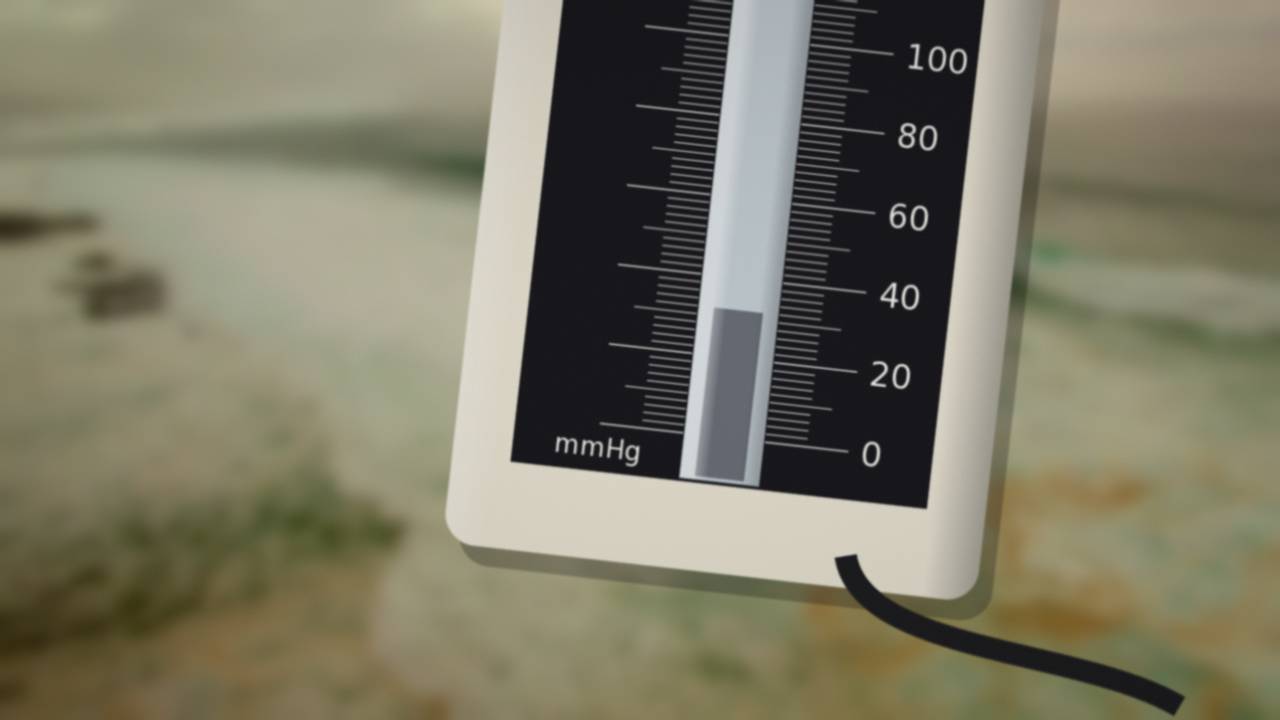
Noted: {"value": 32, "unit": "mmHg"}
